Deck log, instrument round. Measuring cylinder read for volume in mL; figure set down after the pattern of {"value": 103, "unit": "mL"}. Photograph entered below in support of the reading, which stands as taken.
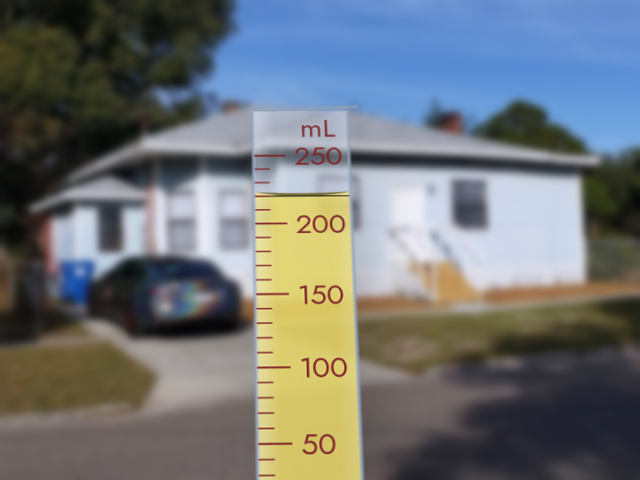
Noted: {"value": 220, "unit": "mL"}
